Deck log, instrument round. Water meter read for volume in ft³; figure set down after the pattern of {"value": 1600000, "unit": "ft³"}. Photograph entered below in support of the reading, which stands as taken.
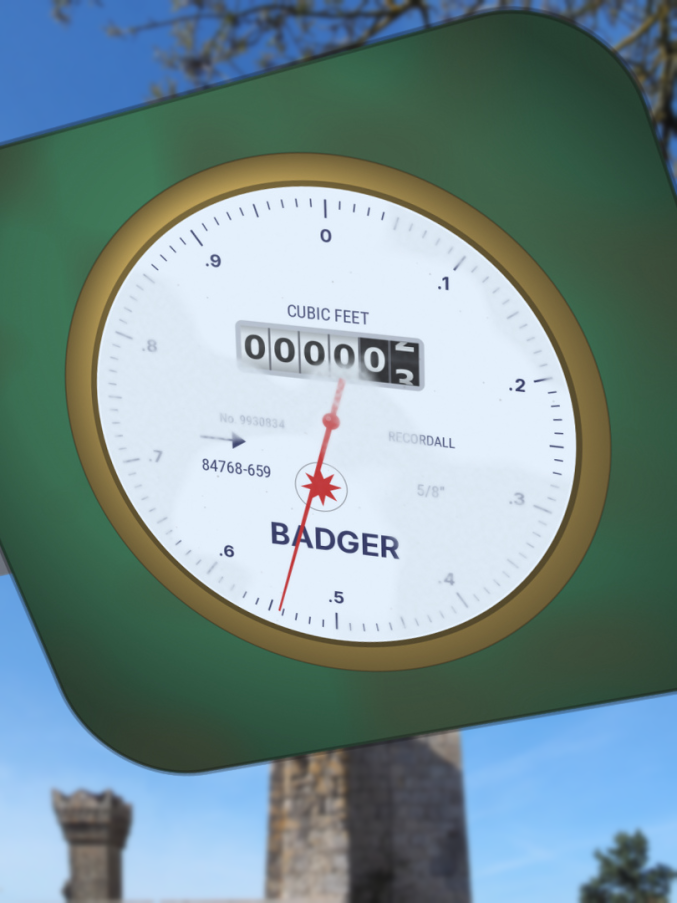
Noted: {"value": 2.54, "unit": "ft³"}
